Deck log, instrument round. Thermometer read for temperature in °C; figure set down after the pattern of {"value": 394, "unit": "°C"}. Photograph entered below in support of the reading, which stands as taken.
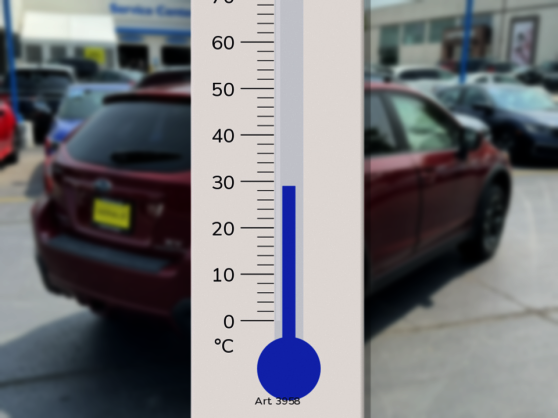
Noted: {"value": 29, "unit": "°C"}
